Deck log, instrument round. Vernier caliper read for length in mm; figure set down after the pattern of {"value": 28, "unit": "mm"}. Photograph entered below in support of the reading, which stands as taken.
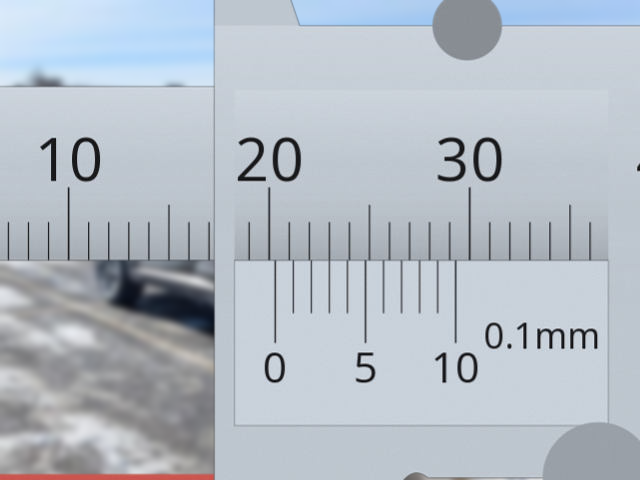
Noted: {"value": 20.3, "unit": "mm"}
